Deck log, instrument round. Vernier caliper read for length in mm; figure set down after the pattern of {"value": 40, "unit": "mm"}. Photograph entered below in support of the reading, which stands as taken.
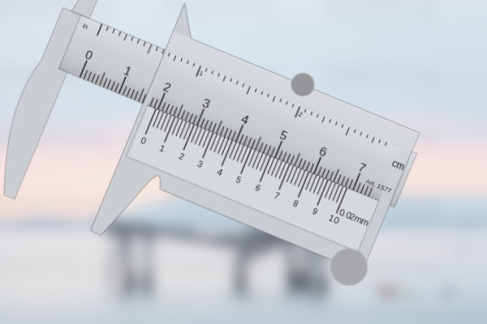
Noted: {"value": 19.5, "unit": "mm"}
